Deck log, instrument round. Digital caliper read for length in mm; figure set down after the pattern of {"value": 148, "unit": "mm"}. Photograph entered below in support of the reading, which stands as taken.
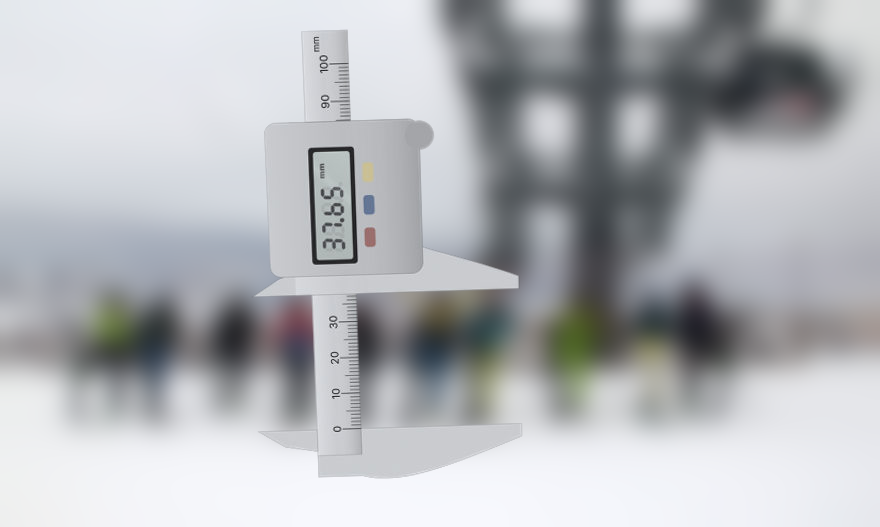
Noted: {"value": 37.65, "unit": "mm"}
